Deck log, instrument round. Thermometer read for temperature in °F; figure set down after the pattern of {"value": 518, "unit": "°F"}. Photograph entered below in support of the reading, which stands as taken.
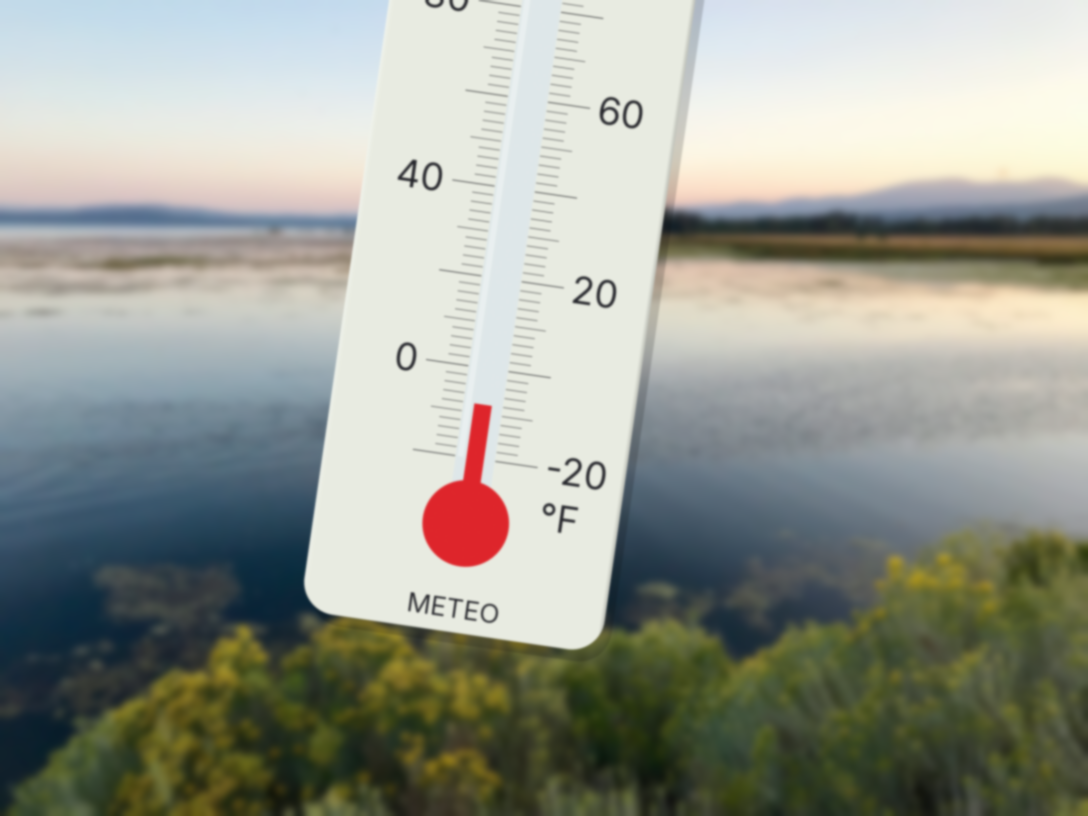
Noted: {"value": -8, "unit": "°F"}
